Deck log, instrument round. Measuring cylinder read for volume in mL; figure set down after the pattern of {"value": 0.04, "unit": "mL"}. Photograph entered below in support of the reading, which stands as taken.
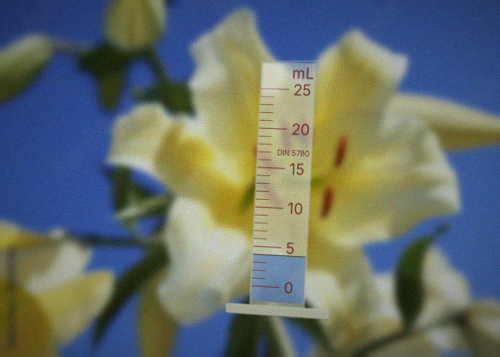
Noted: {"value": 4, "unit": "mL"}
